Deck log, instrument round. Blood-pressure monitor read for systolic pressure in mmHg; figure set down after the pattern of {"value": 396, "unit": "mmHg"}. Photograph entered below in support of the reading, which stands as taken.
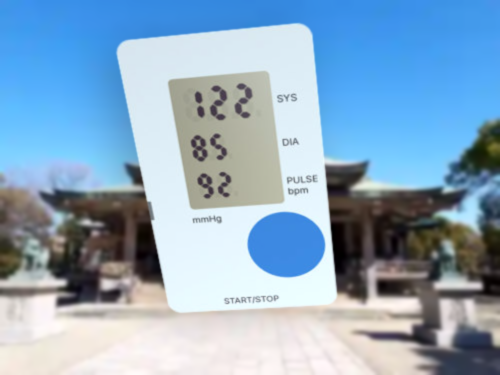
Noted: {"value": 122, "unit": "mmHg"}
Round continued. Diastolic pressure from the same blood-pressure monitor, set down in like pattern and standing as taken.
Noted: {"value": 85, "unit": "mmHg"}
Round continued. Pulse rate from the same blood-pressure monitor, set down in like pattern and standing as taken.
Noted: {"value": 92, "unit": "bpm"}
